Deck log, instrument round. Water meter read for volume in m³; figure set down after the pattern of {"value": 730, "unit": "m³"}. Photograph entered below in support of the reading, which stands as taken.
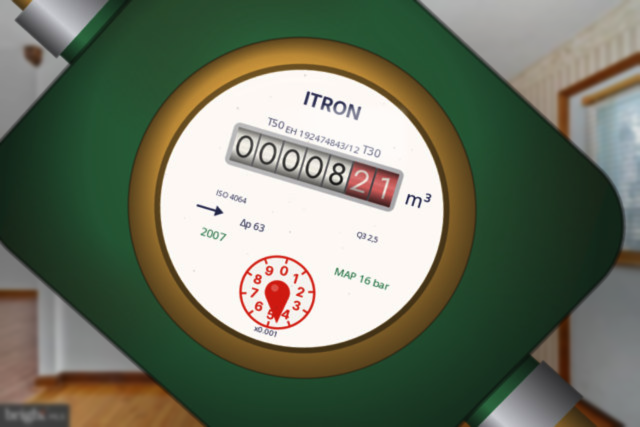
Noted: {"value": 8.214, "unit": "m³"}
